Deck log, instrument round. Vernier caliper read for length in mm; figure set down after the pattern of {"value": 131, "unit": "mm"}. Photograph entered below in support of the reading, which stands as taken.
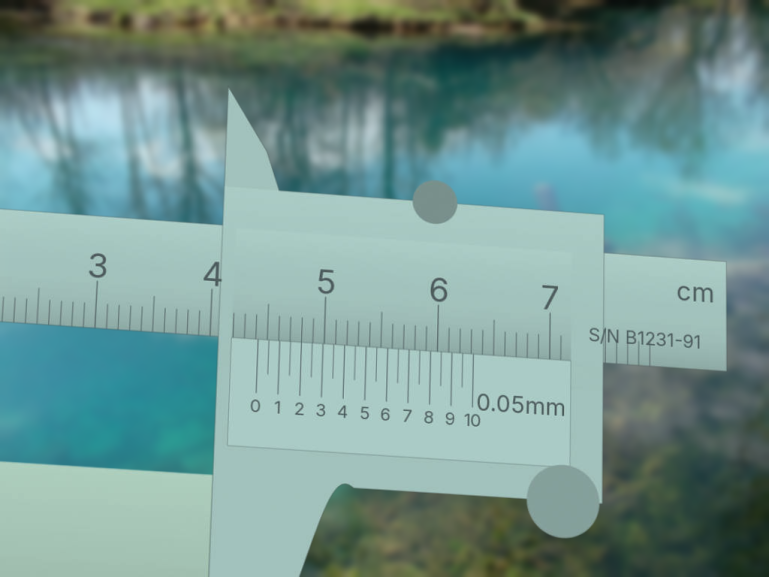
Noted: {"value": 44.2, "unit": "mm"}
